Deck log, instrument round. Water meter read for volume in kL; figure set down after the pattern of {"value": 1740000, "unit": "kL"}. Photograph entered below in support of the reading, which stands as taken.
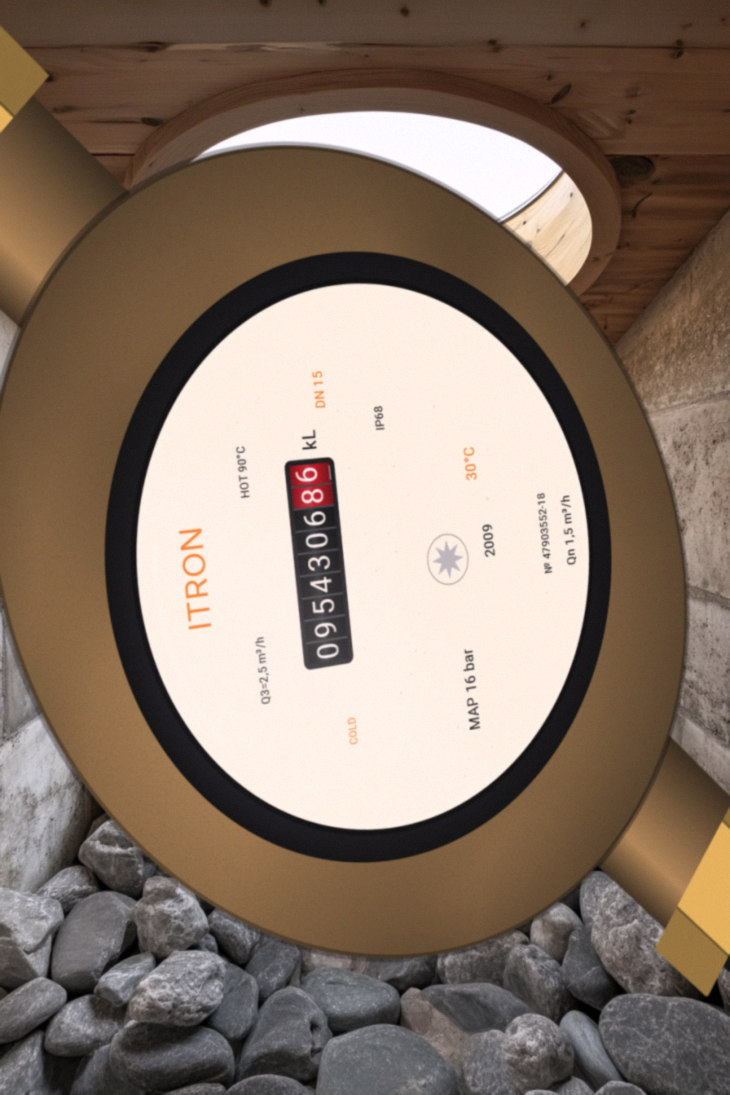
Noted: {"value": 954306.86, "unit": "kL"}
